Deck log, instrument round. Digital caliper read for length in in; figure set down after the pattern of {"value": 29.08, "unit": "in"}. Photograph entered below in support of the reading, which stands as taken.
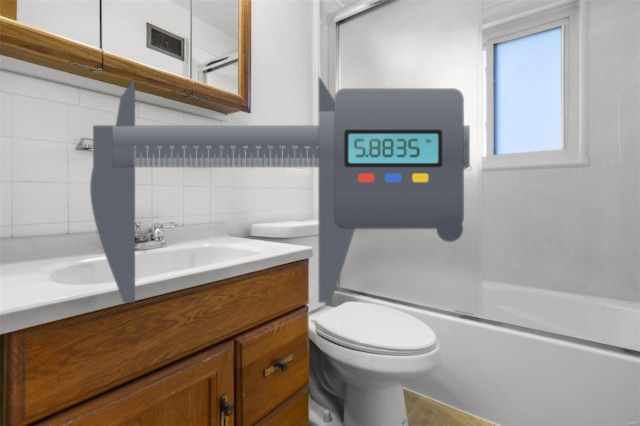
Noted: {"value": 5.8835, "unit": "in"}
